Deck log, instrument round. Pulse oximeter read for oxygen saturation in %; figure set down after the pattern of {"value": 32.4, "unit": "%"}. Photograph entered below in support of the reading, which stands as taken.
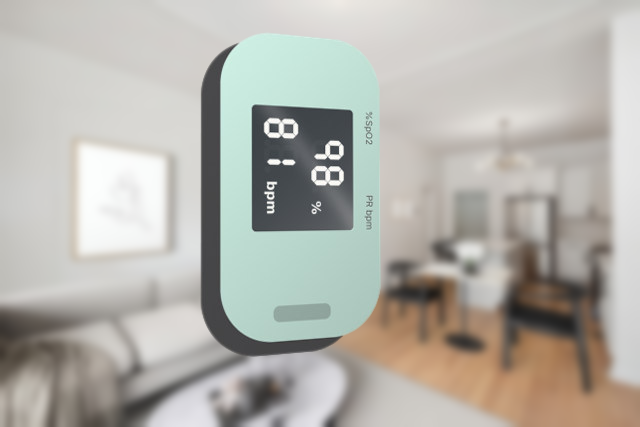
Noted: {"value": 98, "unit": "%"}
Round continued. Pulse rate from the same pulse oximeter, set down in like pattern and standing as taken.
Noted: {"value": 81, "unit": "bpm"}
